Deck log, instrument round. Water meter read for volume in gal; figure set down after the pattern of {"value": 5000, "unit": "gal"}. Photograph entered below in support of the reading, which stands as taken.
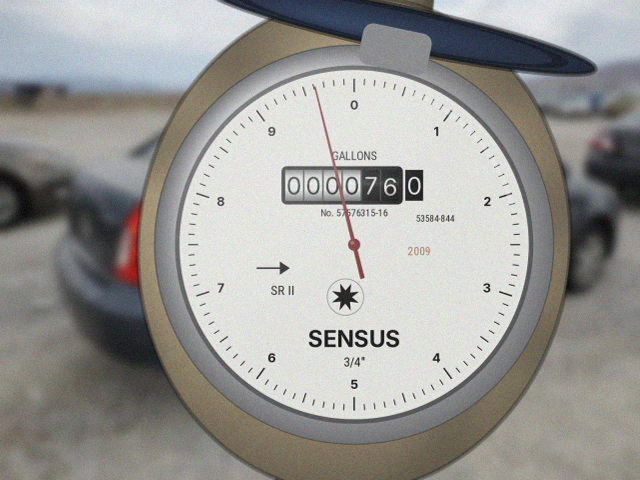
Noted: {"value": 759.6, "unit": "gal"}
